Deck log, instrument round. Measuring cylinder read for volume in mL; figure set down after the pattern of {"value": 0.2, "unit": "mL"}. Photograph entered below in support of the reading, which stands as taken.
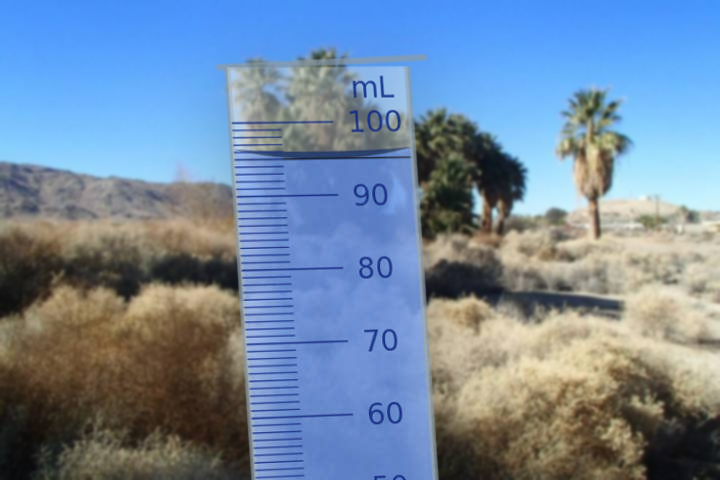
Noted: {"value": 95, "unit": "mL"}
